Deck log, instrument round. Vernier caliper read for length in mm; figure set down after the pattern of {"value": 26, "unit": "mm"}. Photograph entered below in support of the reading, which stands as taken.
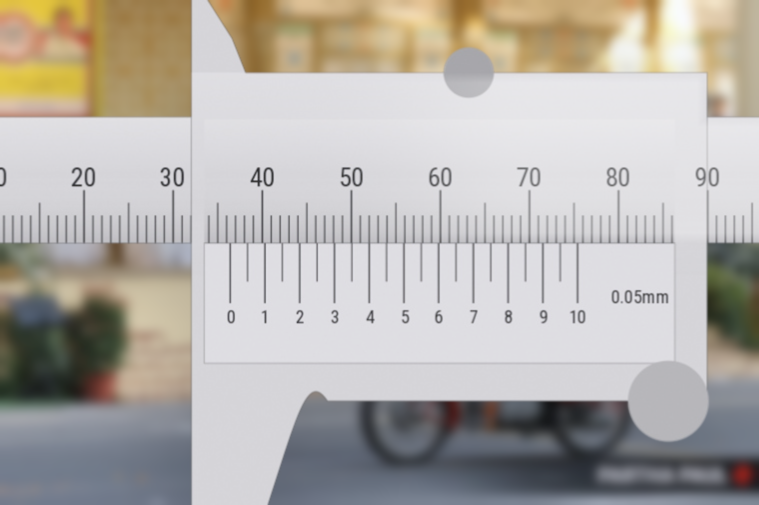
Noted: {"value": 36.4, "unit": "mm"}
